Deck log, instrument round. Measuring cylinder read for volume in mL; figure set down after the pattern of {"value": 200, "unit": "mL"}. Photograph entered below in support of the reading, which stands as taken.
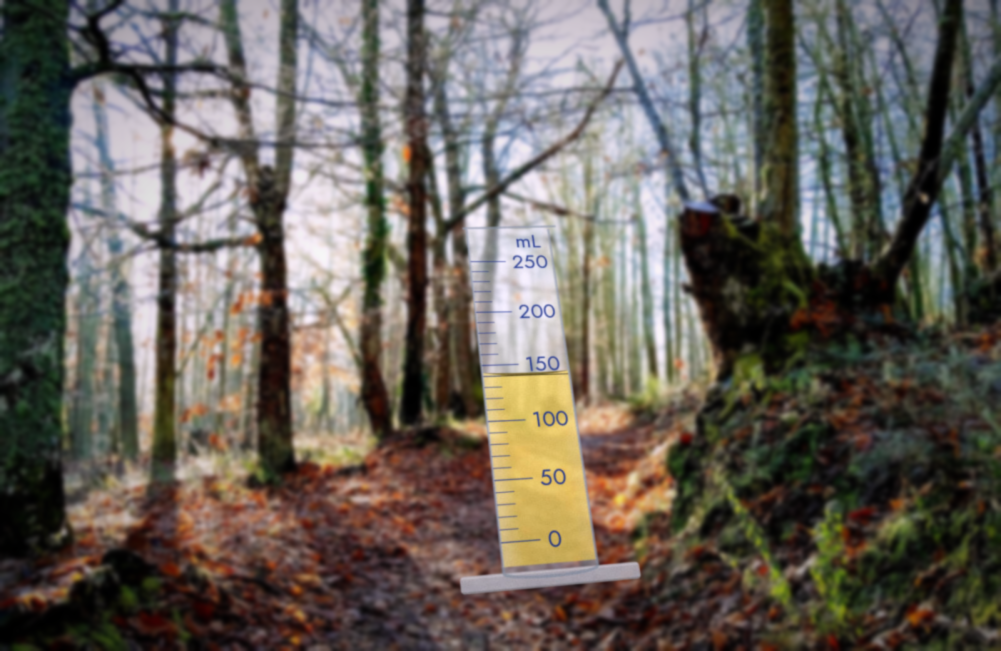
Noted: {"value": 140, "unit": "mL"}
